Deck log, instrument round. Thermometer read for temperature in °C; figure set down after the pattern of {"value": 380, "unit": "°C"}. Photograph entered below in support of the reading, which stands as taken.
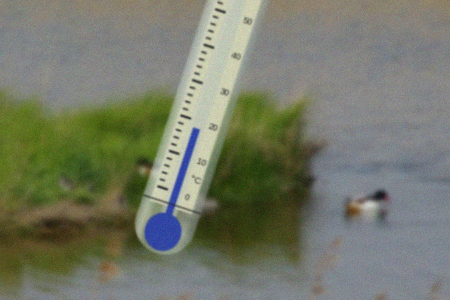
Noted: {"value": 18, "unit": "°C"}
